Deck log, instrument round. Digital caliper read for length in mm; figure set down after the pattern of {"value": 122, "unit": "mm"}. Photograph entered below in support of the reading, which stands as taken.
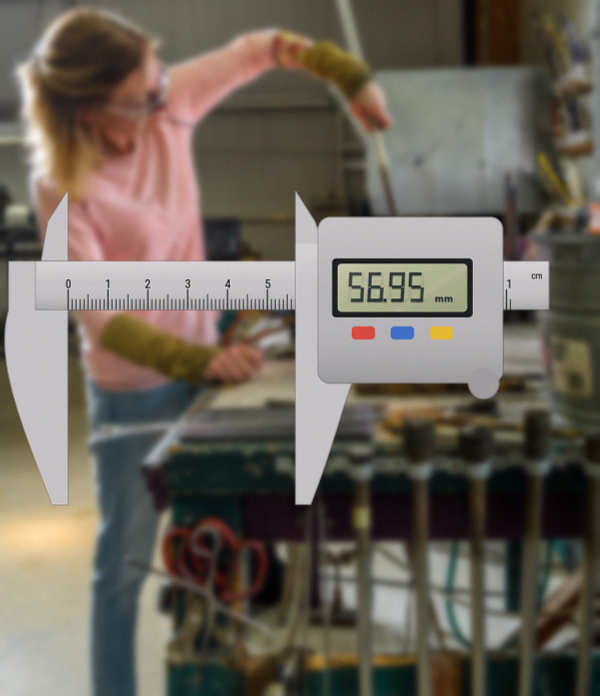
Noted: {"value": 56.95, "unit": "mm"}
